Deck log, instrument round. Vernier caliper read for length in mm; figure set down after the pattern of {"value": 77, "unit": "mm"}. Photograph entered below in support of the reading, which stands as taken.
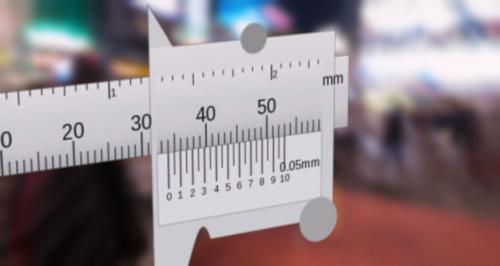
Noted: {"value": 34.0, "unit": "mm"}
